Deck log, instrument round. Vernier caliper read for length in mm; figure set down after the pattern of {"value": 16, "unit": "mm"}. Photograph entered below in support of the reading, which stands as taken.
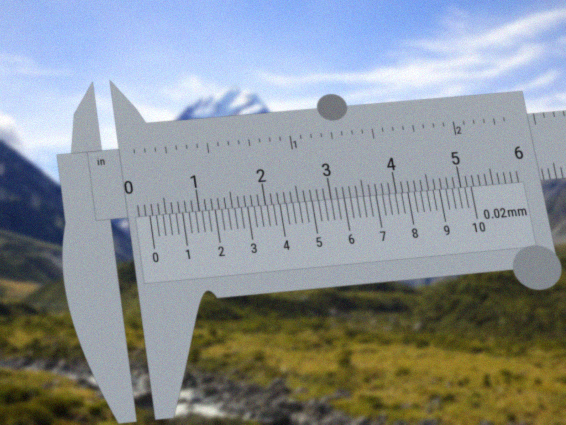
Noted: {"value": 2.6, "unit": "mm"}
